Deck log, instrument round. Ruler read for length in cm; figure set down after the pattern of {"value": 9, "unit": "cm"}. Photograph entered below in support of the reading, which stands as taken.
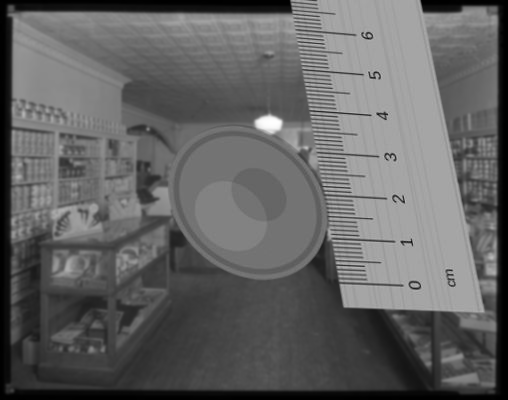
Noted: {"value": 3.5, "unit": "cm"}
